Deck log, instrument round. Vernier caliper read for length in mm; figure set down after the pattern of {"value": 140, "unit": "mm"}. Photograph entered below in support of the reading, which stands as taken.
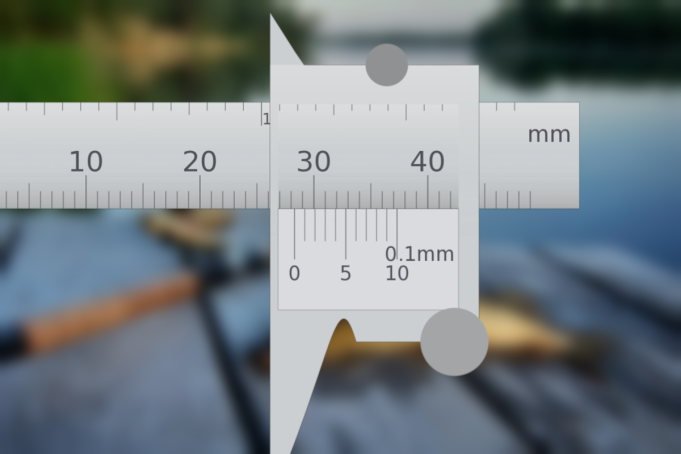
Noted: {"value": 28.3, "unit": "mm"}
